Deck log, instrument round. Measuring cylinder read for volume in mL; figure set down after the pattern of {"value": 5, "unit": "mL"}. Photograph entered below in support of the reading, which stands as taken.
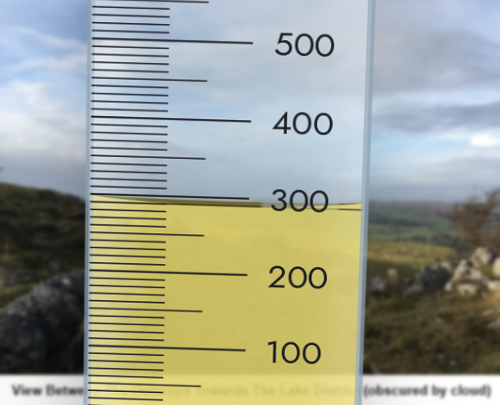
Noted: {"value": 290, "unit": "mL"}
